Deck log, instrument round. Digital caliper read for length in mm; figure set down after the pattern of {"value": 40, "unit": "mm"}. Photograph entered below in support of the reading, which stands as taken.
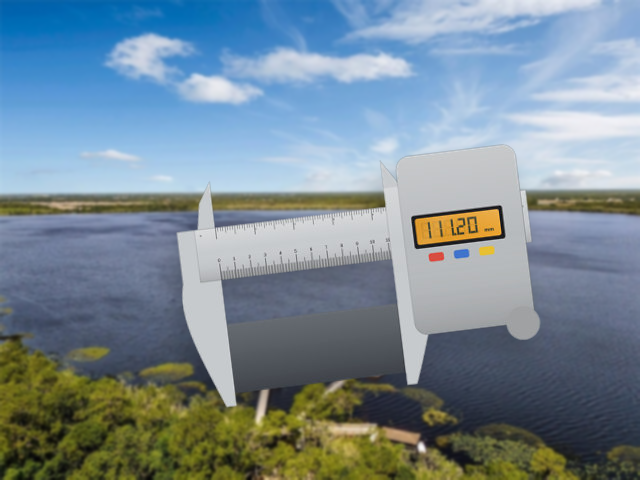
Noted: {"value": 111.20, "unit": "mm"}
